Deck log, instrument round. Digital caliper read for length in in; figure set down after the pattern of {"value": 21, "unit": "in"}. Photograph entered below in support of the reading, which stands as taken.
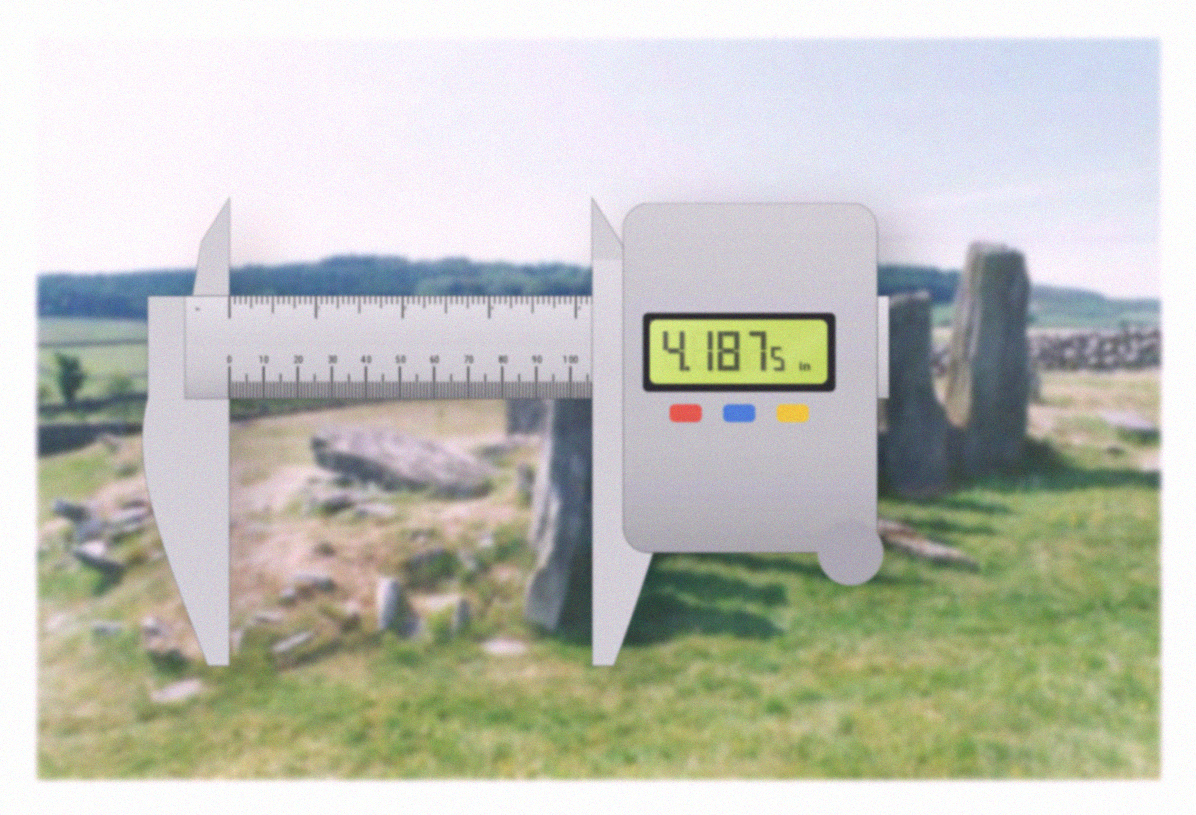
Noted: {"value": 4.1875, "unit": "in"}
